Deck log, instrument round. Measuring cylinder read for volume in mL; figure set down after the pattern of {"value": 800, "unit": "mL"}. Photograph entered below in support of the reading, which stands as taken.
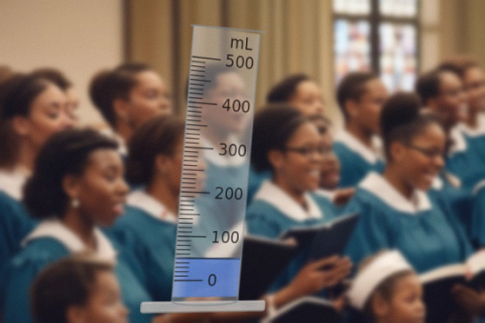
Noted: {"value": 50, "unit": "mL"}
